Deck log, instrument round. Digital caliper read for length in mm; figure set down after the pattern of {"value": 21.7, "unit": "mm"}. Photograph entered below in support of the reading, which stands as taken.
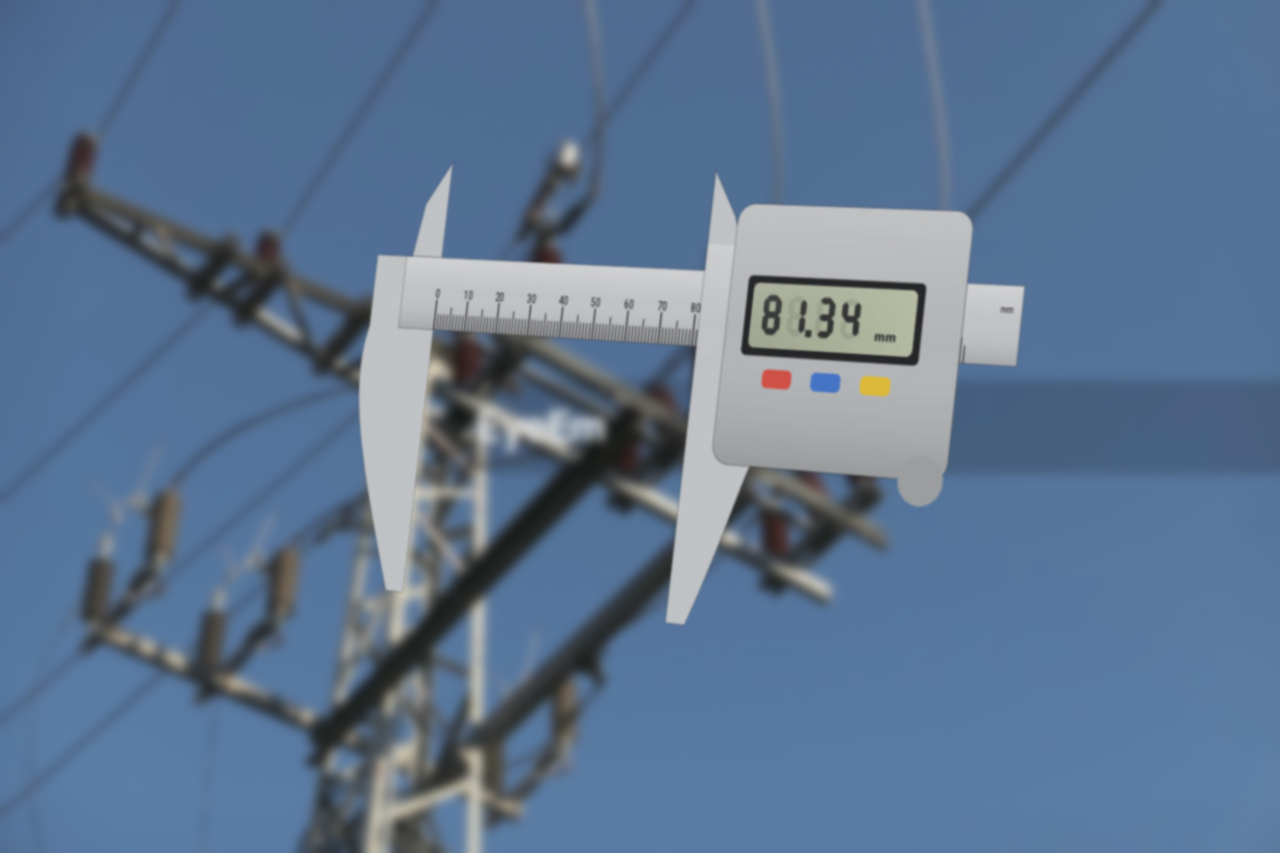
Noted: {"value": 81.34, "unit": "mm"}
